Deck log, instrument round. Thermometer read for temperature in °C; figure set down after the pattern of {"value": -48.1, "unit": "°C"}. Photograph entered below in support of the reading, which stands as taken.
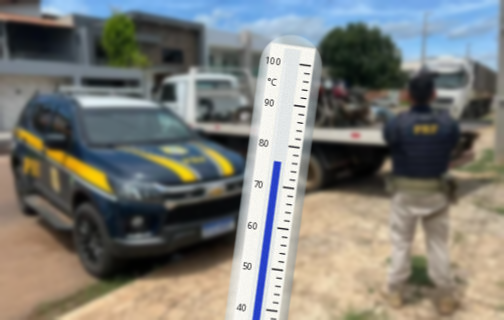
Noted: {"value": 76, "unit": "°C"}
